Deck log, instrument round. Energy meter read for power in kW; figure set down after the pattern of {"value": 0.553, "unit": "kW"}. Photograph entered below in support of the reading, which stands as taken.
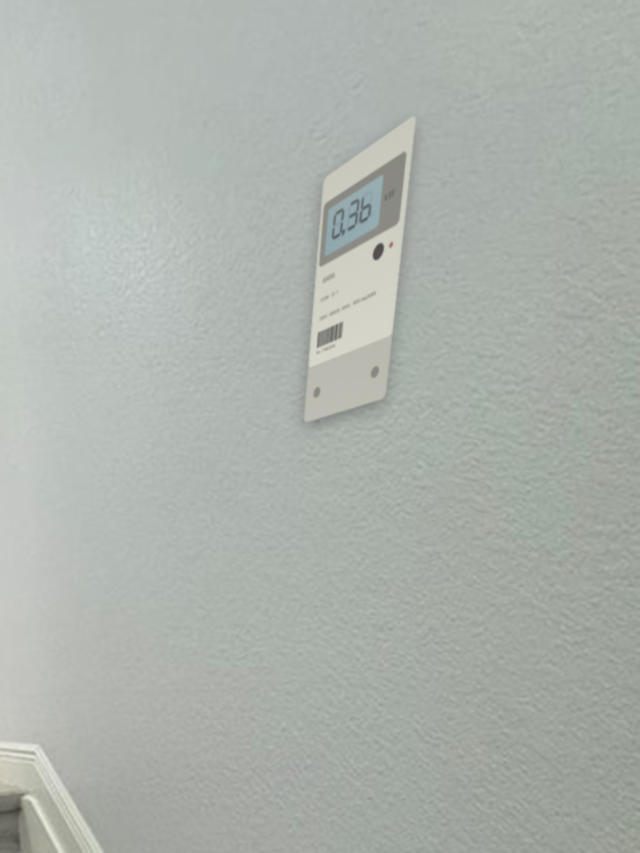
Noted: {"value": 0.36, "unit": "kW"}
